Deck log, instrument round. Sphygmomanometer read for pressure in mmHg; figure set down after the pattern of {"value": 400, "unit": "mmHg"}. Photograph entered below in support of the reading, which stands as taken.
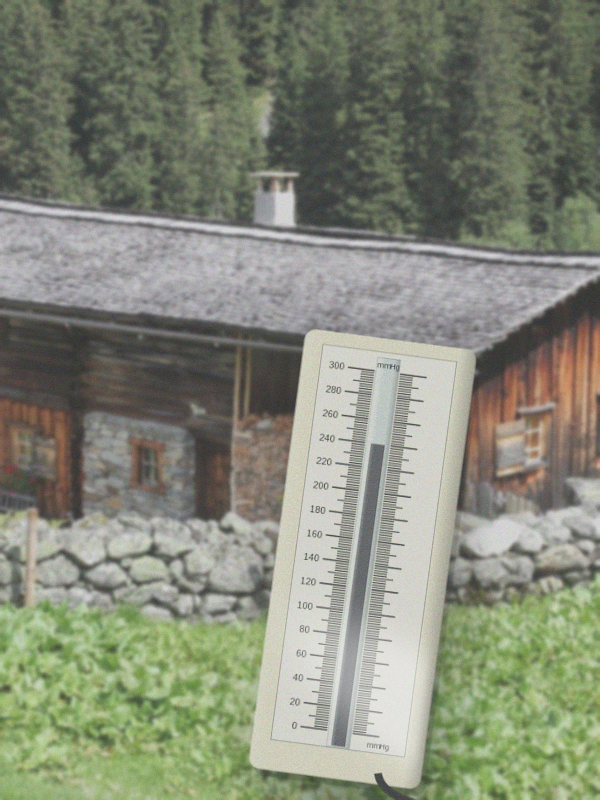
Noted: {"value": 240, "unit": "mmHg"}
